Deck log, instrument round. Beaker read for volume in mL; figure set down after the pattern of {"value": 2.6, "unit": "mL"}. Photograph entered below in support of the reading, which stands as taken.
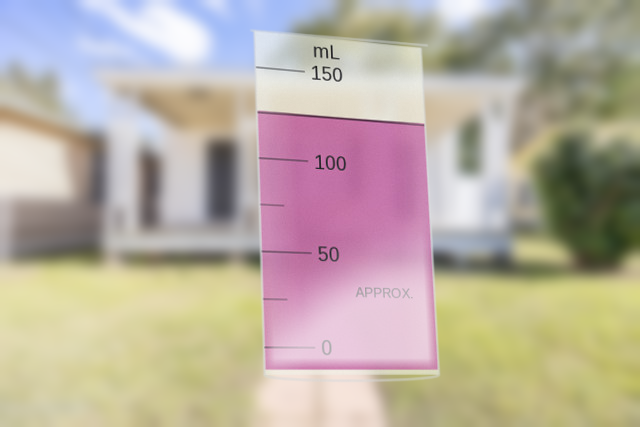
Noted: {"value": 125, "unit": "mL"}
